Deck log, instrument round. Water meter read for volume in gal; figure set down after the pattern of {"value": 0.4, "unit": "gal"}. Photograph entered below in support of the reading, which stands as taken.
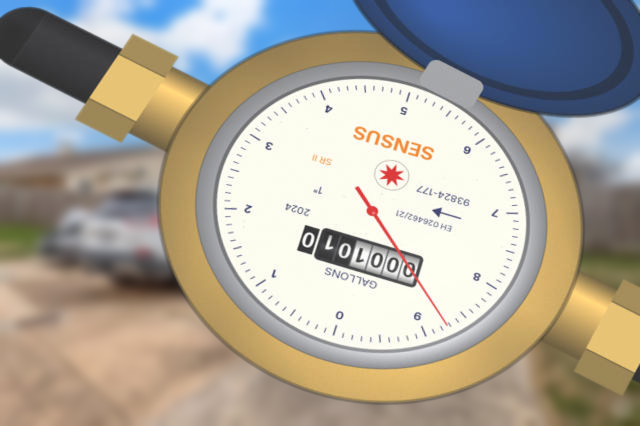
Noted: {"value": 1008.7, "unit": "gal"}
